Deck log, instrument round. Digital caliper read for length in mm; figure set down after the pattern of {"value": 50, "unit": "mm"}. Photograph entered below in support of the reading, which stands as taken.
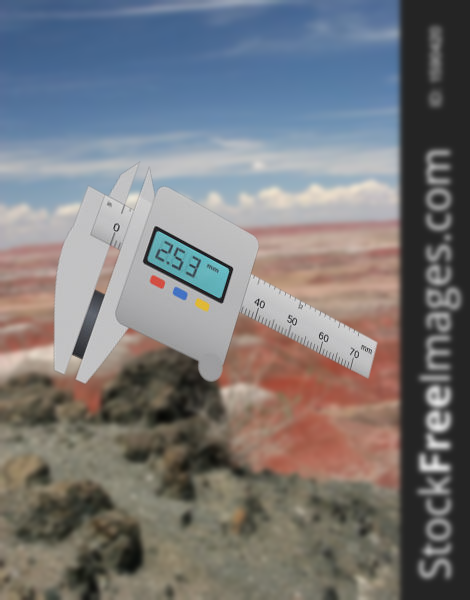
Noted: {"value": 2.53, "unit": "mm"}
